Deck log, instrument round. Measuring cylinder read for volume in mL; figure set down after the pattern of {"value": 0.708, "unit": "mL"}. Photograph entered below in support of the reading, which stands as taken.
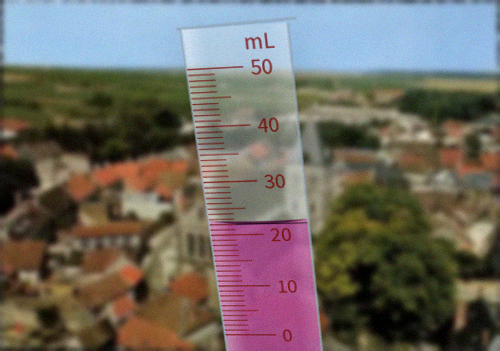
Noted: {"value": 22, "unit": "mL"}
